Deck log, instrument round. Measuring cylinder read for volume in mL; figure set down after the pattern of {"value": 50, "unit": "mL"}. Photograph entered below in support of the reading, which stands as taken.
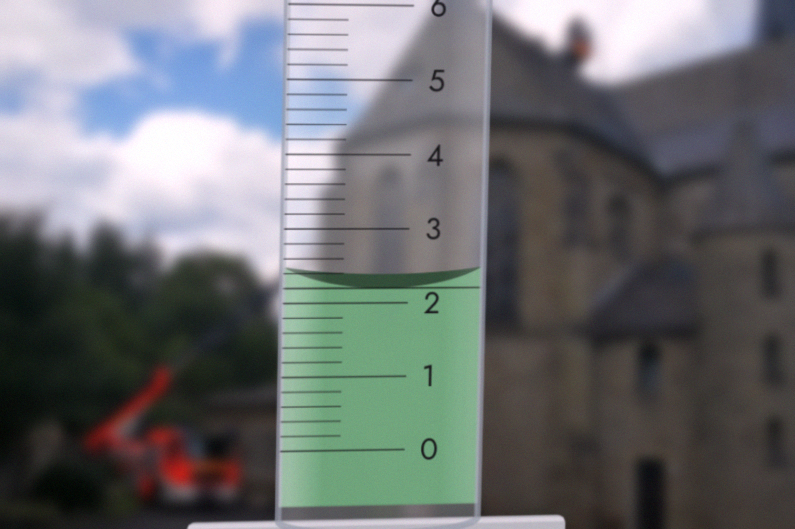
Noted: {"value": 2.2, "unit": "mL"}
